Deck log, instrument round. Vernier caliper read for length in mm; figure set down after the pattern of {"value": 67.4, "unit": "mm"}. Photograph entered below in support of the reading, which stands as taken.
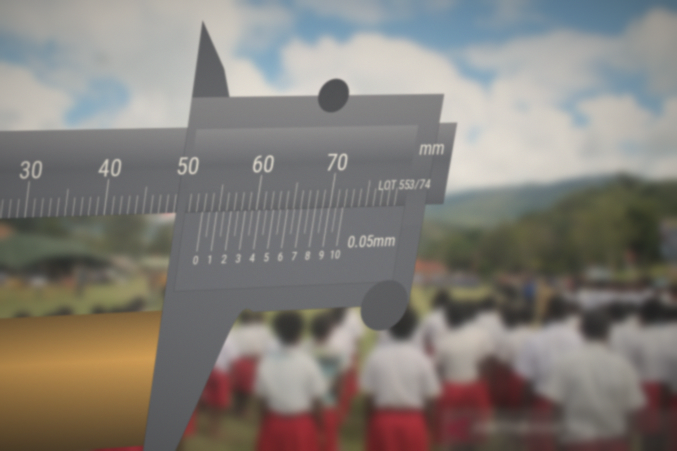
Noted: {"value": 52.8, "unit": "mm"}
